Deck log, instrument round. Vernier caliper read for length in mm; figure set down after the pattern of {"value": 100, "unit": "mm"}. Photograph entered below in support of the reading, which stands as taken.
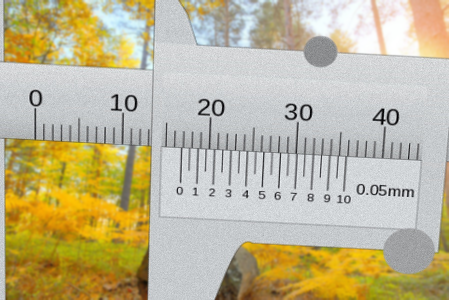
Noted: {"value": 16.8, "unit": "mm"}
